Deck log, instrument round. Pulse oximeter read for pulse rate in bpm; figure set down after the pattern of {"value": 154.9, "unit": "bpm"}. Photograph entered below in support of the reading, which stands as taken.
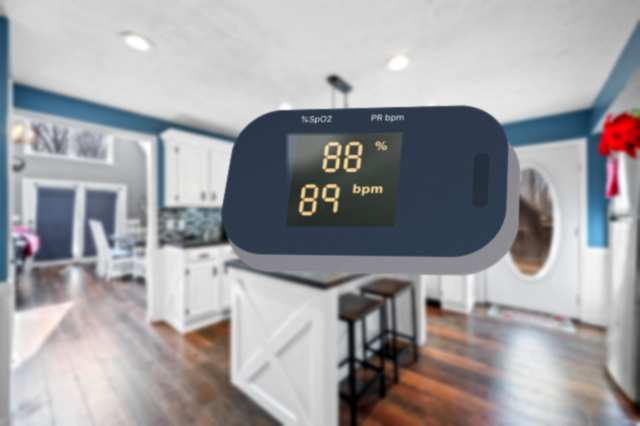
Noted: {"value": 89, "unit": "bpm"}
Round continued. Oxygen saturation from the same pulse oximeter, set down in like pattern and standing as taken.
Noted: {"value": 88, "unit": "%"}
